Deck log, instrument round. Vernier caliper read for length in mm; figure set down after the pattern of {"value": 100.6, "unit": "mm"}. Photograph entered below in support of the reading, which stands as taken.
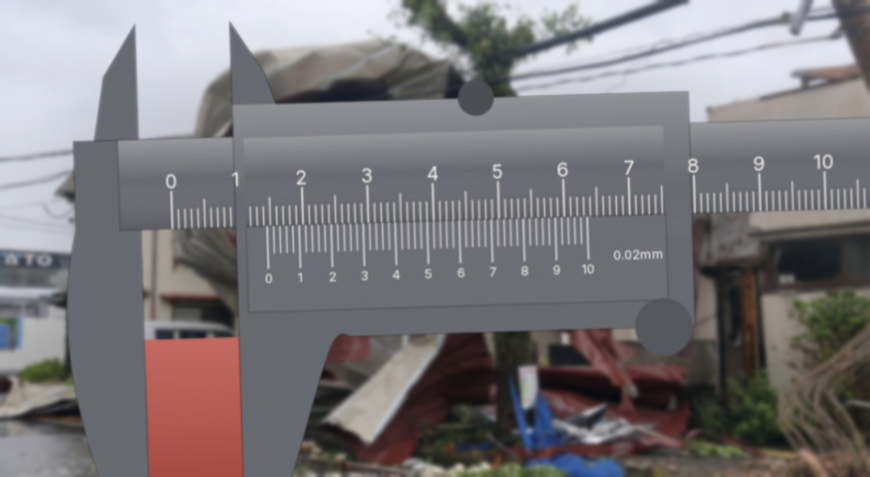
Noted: {"value": 14.5, "unit": "mm"}
